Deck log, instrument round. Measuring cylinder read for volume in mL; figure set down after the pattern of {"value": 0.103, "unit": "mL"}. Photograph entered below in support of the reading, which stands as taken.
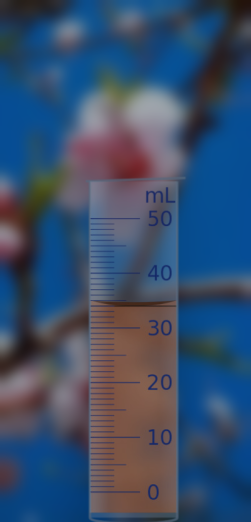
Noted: {"value": 34, "unit": "mL"}
